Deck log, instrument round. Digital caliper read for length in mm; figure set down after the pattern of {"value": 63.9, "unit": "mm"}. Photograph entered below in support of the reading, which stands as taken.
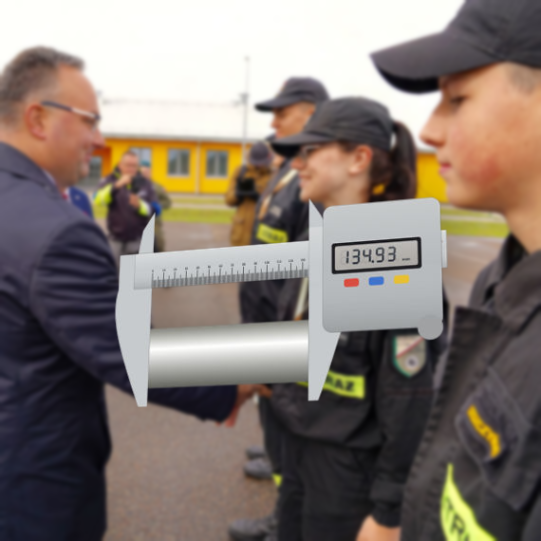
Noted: {"value": 134.93, "unit": "mm"}
